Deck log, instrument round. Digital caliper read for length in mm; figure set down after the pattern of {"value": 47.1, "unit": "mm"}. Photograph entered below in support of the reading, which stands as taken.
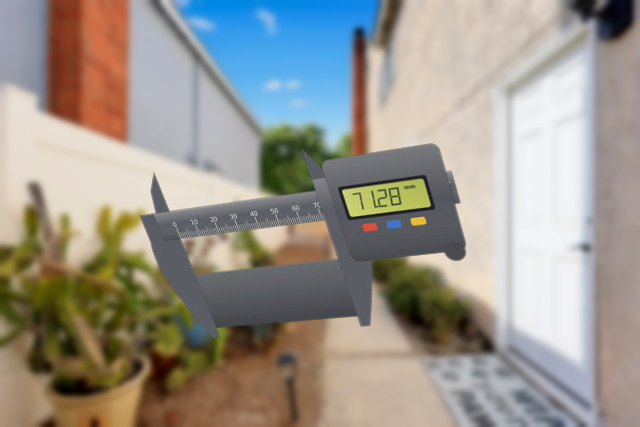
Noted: {"value": 71.28, "unit": "mm"}
